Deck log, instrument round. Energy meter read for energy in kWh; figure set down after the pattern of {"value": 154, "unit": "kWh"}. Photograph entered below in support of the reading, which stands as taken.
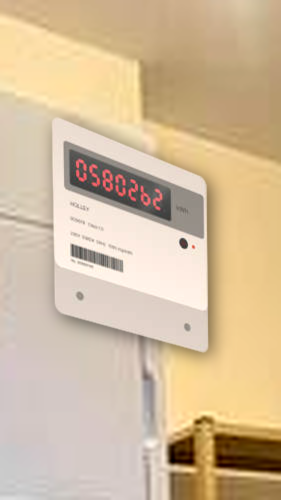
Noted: {"value": 580262, "unit": "kWh"}
